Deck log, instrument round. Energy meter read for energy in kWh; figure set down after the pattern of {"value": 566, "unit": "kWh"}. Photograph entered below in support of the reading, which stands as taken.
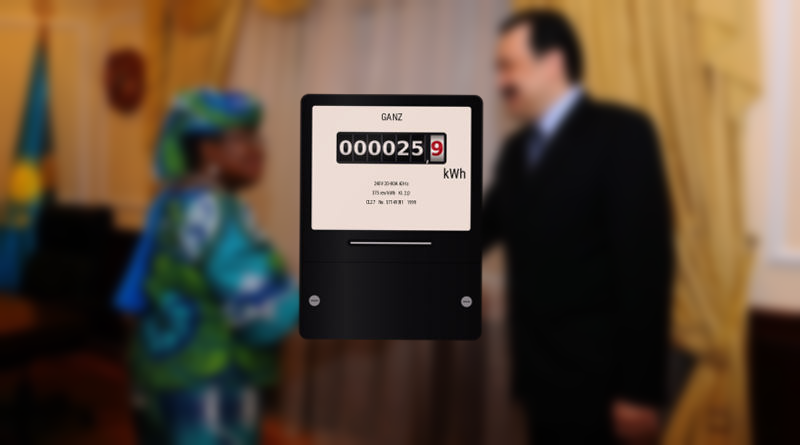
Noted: {"value": 25.9, "unit": "kWh"}
